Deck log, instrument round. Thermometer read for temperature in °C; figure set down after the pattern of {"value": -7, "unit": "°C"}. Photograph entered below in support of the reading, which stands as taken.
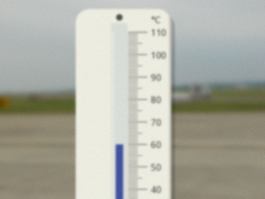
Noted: {"value": 60, "unit": "°C"}
